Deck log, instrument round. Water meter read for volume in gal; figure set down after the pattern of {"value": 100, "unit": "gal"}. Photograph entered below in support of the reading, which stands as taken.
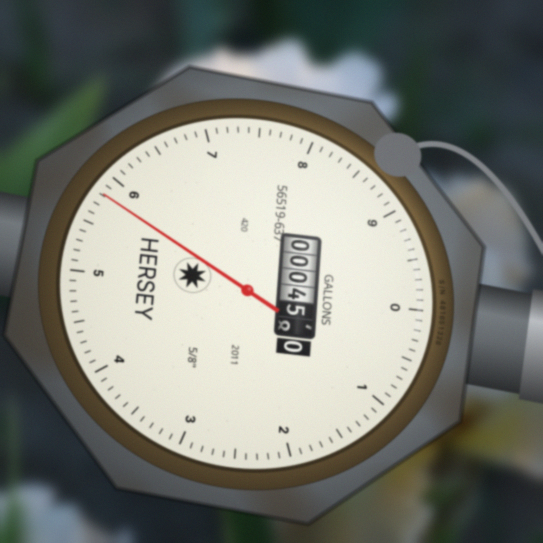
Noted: {"value": 4575.8, "unit": "gal"}
